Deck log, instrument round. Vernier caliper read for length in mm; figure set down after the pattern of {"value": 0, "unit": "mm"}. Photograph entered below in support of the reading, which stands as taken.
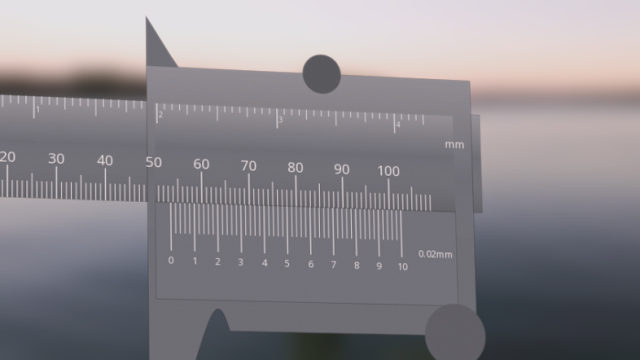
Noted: {"value": 53.5, "unit": "mm"}
